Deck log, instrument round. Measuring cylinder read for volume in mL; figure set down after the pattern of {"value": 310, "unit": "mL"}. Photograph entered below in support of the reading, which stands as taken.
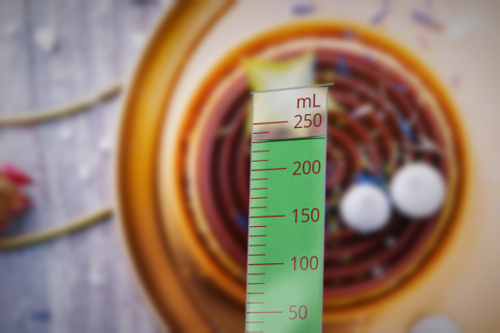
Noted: {"value": 230, "unit": "mL"}
